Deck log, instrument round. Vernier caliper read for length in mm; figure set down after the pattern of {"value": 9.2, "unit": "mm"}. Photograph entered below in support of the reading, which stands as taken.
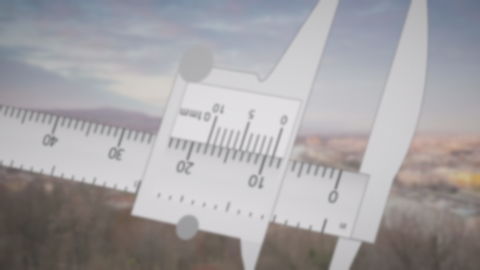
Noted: {"value": 9.0, "unit": "mm"}
